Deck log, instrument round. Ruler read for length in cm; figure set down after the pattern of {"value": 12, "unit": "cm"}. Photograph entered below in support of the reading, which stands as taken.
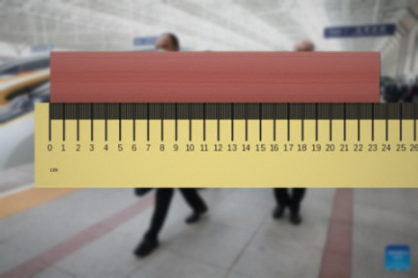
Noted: {"value": 23.5, "unit": "cm"}
